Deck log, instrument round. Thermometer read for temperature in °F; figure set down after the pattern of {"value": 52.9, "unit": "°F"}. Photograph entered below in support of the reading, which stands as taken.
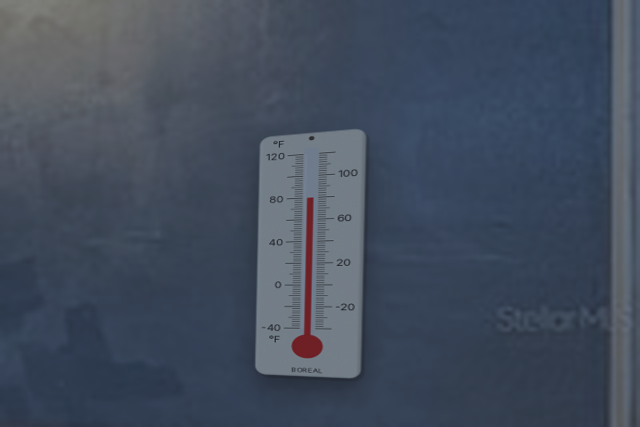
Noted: {"value": 80, "unit": "°F"}
